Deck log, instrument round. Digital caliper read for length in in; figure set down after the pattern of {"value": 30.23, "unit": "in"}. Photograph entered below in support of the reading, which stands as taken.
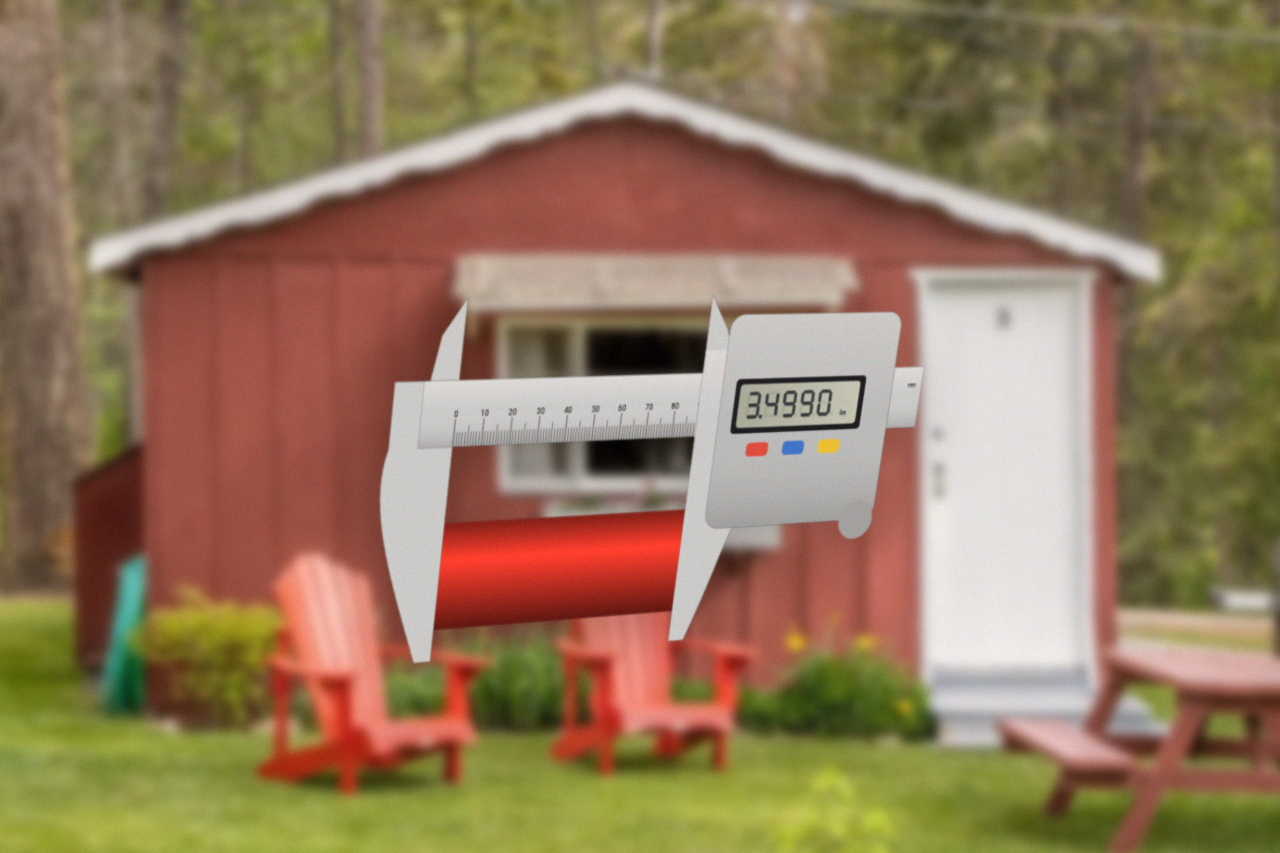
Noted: {"value": 3.4990, "unit": "in"}
